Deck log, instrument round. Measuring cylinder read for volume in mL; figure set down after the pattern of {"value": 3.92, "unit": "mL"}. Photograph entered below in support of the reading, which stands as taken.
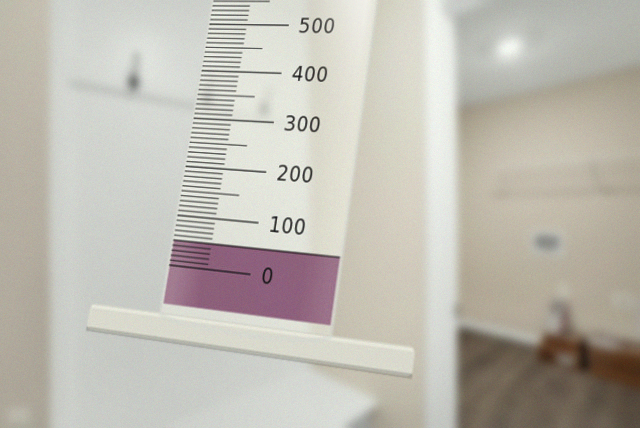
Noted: {"value": 50, "unit": "mL"}
